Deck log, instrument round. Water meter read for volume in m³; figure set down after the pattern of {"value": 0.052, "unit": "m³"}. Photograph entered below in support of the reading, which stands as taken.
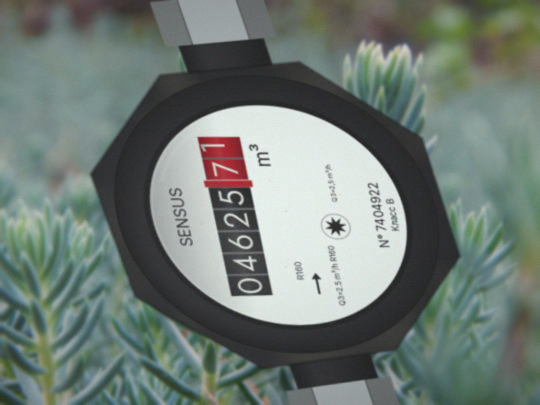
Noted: {"value": 4625.71, "unit": "m³"}
